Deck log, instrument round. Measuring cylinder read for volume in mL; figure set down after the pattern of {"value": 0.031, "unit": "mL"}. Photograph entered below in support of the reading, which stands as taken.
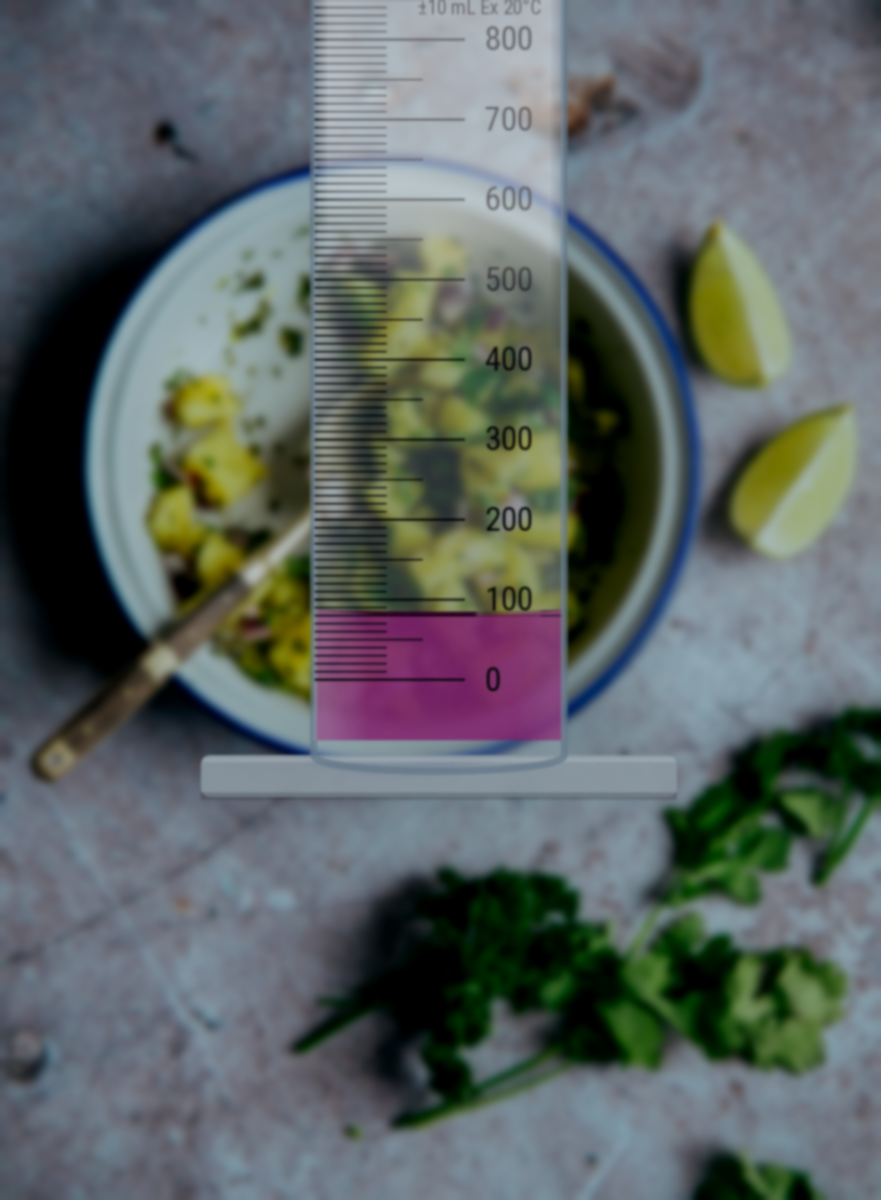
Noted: {"value": 80, "unit": "mL"}
